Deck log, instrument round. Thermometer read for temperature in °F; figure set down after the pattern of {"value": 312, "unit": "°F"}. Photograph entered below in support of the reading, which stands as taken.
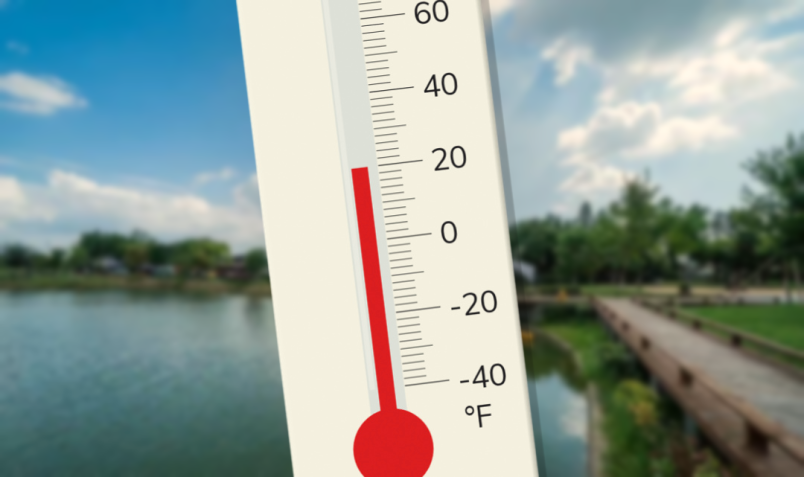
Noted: {"value": 20, "unit": "°F"}
